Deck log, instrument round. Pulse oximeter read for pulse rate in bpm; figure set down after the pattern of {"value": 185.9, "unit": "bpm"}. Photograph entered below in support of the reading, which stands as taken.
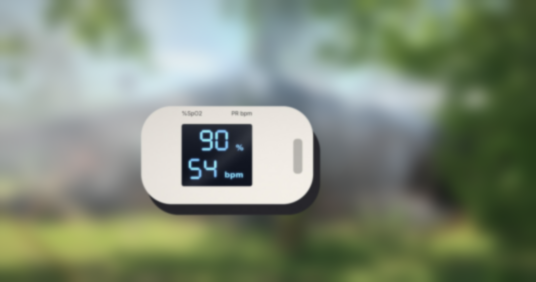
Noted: {"value": 54, "unit": "bpm"}
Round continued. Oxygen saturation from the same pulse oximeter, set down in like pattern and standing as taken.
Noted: {"value": 90, "unit": "%"}
